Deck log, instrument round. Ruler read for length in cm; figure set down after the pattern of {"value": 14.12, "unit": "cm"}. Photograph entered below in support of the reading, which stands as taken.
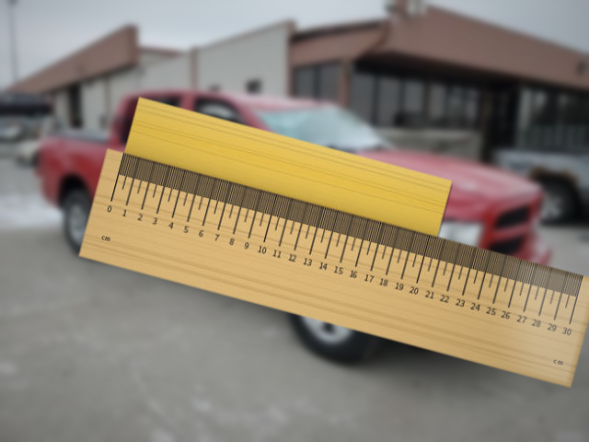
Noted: {"value": 20.5, "unit": "cm"}
